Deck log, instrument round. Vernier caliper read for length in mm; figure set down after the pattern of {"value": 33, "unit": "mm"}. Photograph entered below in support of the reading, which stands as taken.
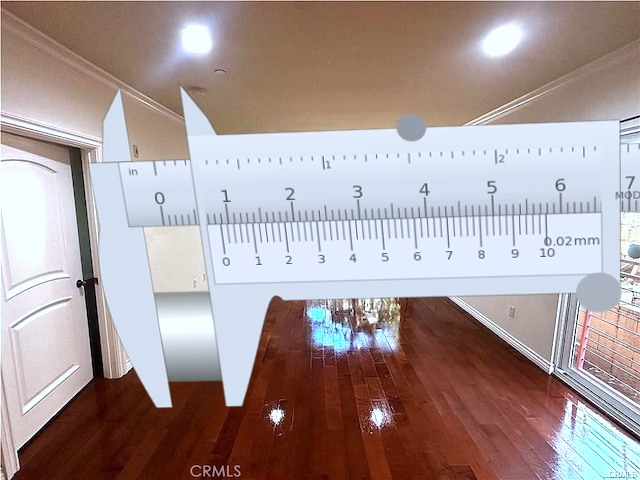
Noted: {"value": 8.8, "unit": "mm"}
